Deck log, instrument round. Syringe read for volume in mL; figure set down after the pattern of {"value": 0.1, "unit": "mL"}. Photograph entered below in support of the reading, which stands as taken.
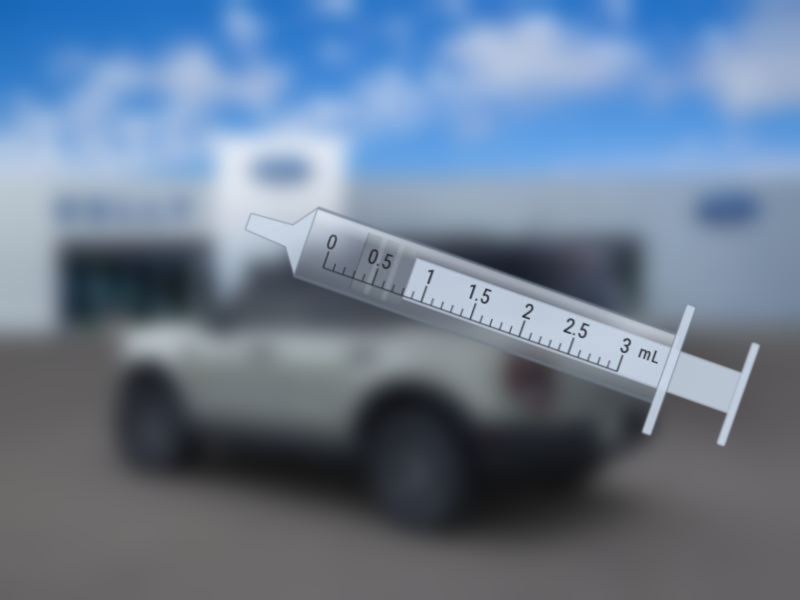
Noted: {"value": 0.3, "unit": "mL"}
